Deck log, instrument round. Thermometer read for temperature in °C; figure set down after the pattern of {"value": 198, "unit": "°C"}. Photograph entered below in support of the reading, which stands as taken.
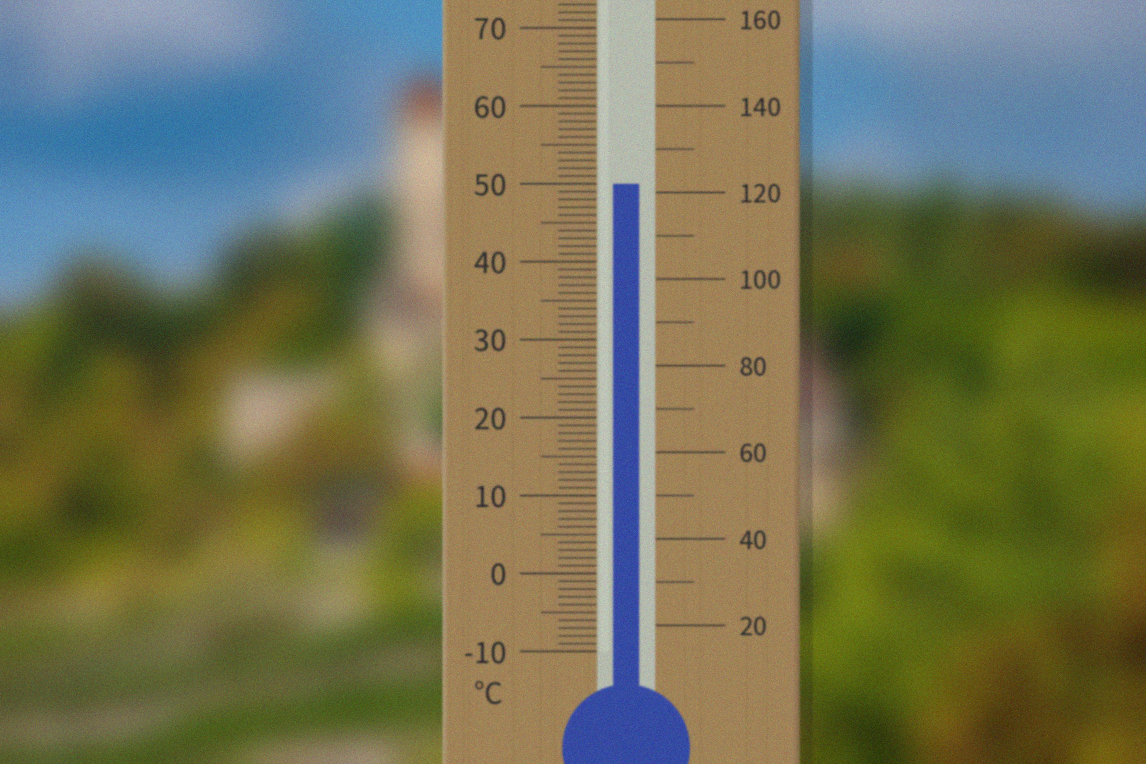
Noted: {"value": 50, "unit": "°C"}
